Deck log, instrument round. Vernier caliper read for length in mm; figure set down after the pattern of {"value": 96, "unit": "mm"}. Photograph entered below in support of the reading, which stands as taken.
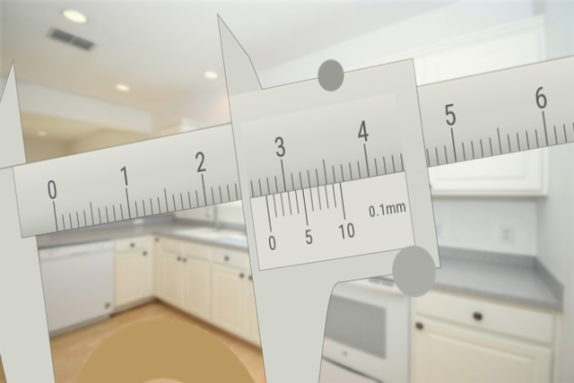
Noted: {"value": 27.6, "unit": "mm"}
